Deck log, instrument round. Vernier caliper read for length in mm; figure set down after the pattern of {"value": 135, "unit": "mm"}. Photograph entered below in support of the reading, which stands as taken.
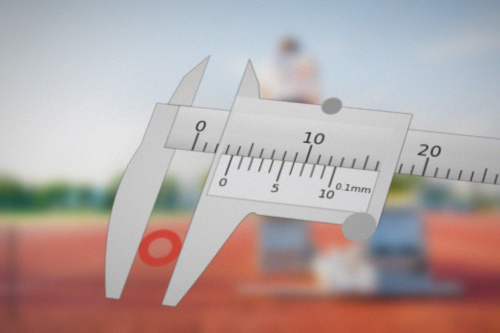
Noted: {"value": 3.6, "unit": "mm"}
